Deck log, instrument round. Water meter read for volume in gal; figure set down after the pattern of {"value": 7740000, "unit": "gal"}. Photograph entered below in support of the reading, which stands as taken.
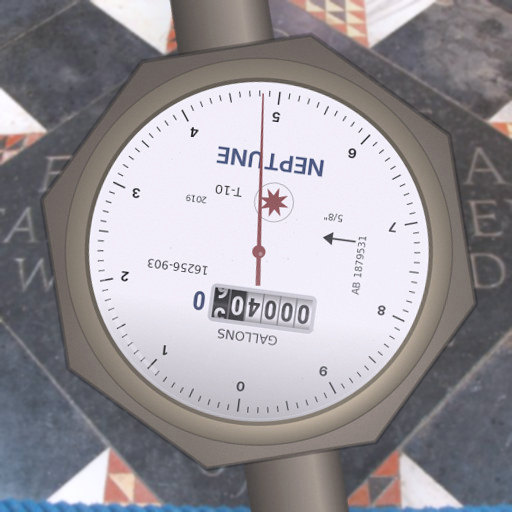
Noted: {"value": 4054.8, "unit": "gal"}
